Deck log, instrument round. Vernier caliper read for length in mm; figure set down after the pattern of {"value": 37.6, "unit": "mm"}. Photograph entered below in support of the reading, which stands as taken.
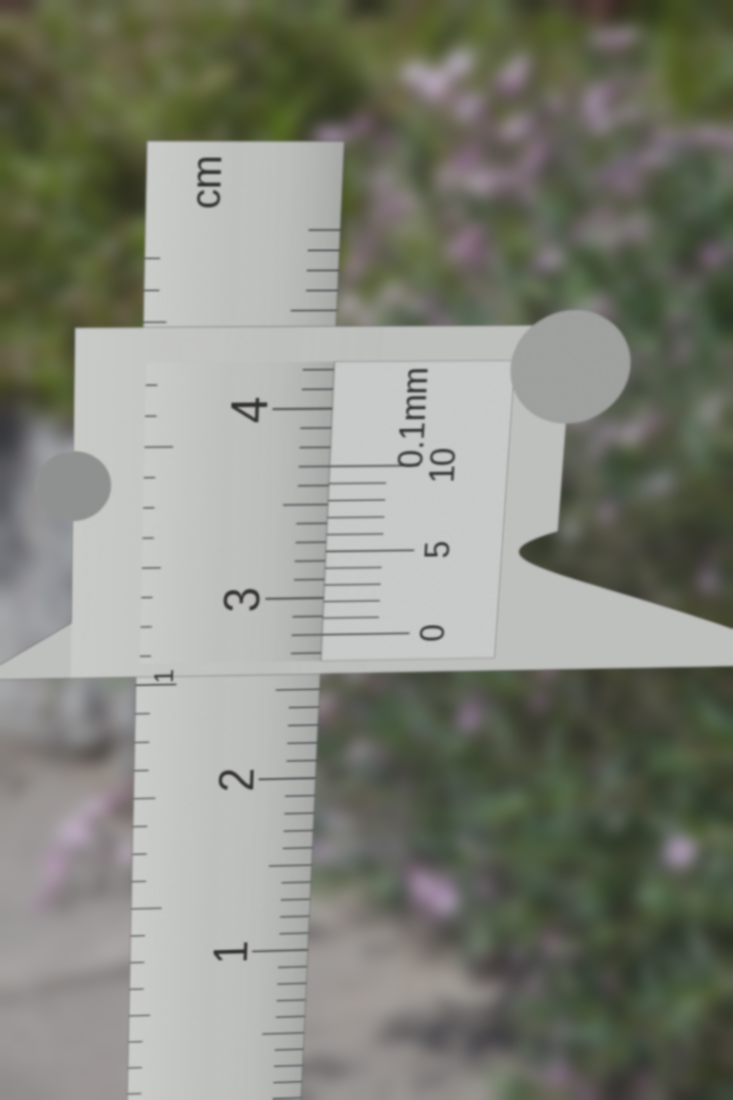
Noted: {"value": 28.0, "unit": "mm"}
